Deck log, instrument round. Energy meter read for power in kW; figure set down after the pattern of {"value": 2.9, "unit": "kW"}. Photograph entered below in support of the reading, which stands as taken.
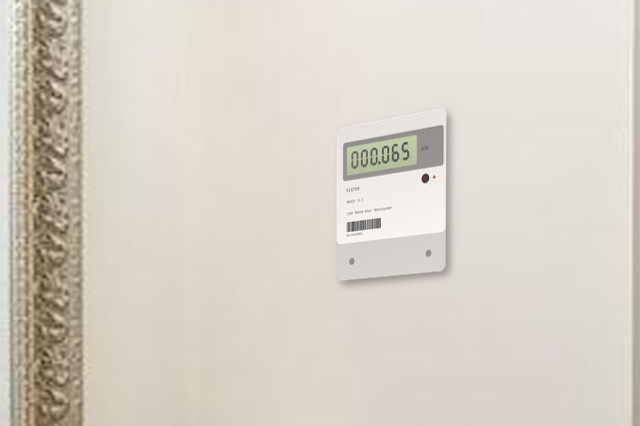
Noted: {"value": 0.065, "unit": "kW"}
